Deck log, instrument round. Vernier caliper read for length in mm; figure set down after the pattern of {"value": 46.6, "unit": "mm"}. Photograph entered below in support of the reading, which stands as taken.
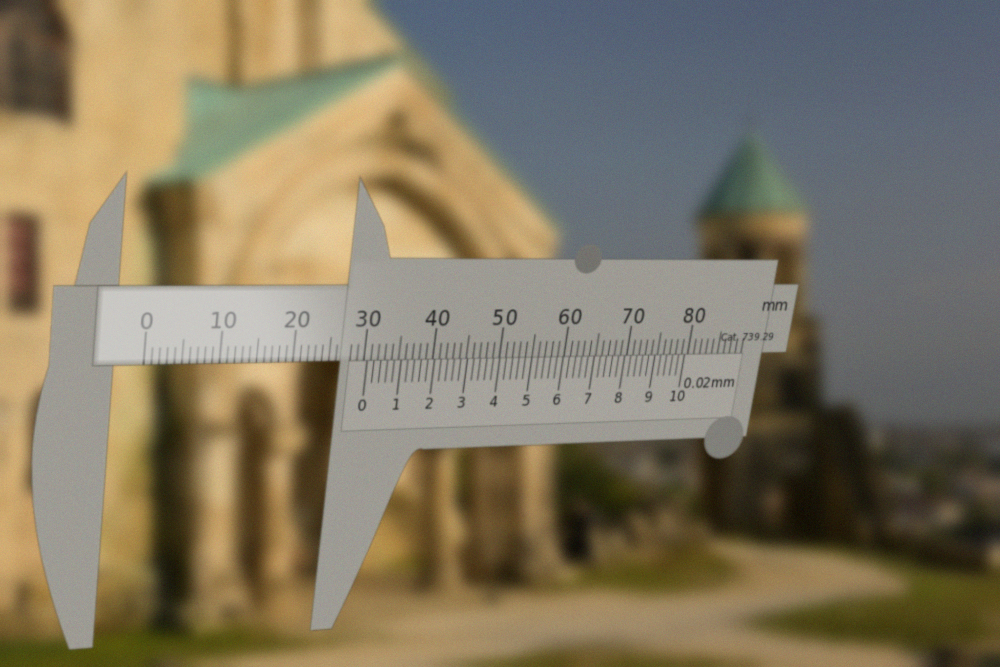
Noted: {"value": 30.5, "unit": "mm"}
